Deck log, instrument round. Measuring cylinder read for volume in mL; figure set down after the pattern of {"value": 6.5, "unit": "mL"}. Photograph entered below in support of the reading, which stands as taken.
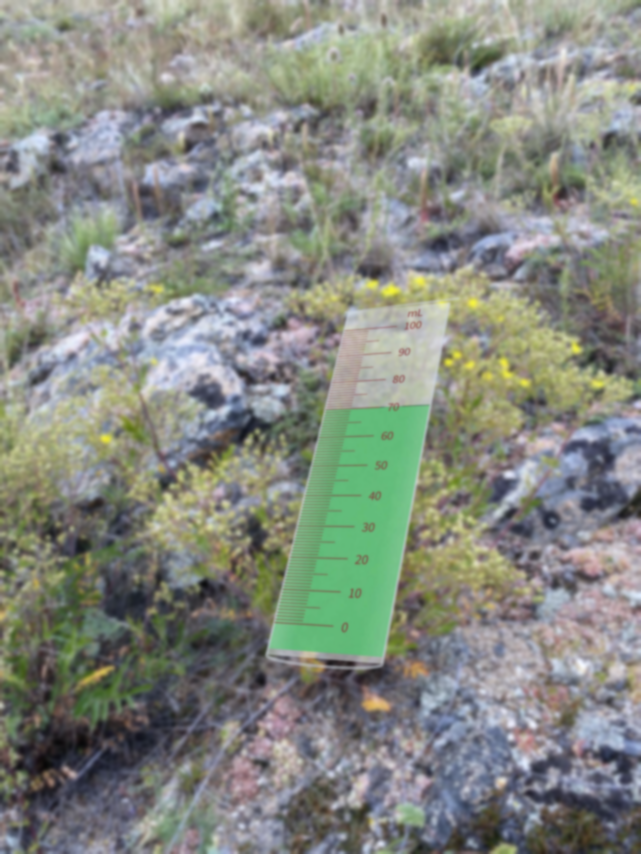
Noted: {"value": 70, "unit": "mL"}
